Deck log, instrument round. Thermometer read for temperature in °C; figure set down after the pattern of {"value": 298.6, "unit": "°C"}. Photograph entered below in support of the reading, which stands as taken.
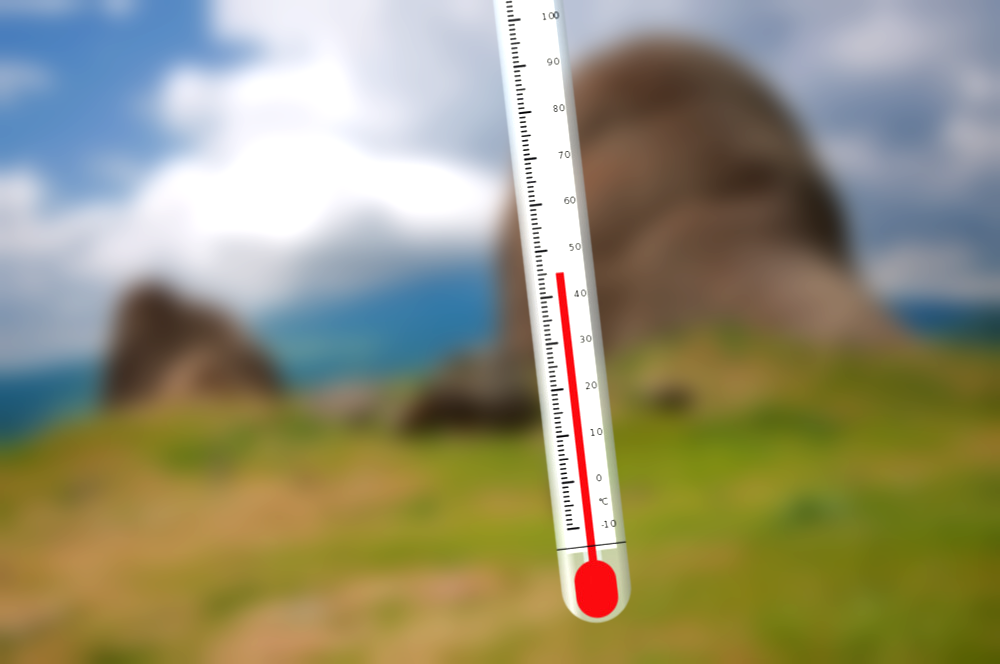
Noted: {"value": 45, "unit": "°C"}
